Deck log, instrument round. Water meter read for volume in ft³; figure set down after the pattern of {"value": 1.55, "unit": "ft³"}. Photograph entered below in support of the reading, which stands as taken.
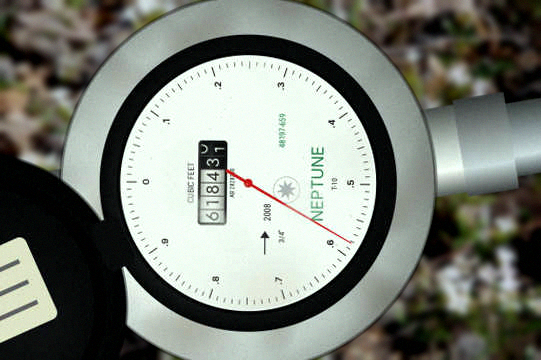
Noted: {"value": 618430.58, "unit": "ft³"}
